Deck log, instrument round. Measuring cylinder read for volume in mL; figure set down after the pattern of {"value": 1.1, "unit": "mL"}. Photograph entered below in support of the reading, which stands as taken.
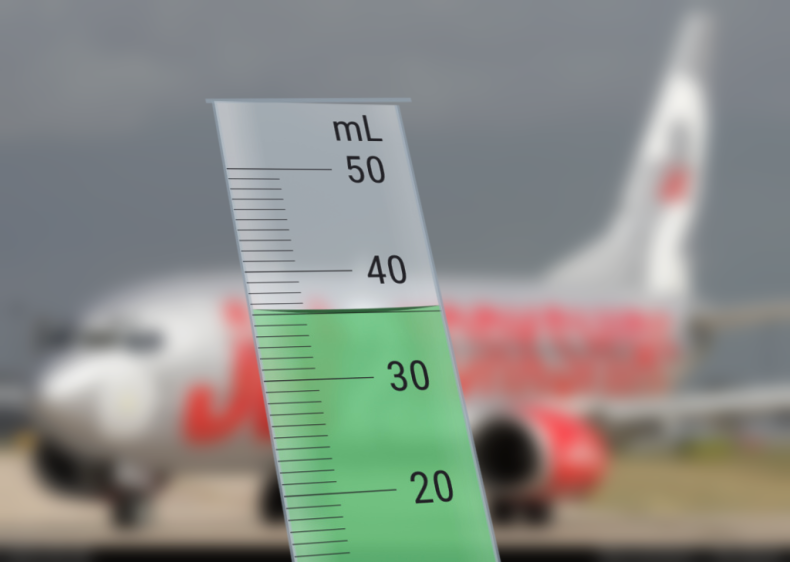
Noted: {"value": 36, "unit": "mL"}
